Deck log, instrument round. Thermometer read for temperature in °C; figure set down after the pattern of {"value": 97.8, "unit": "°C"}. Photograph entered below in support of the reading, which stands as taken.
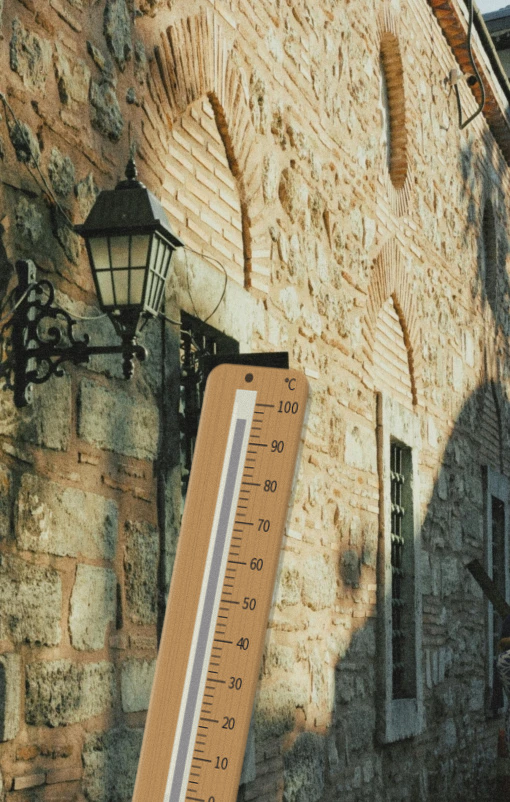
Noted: {"value": 96, "unit": "°C"}
